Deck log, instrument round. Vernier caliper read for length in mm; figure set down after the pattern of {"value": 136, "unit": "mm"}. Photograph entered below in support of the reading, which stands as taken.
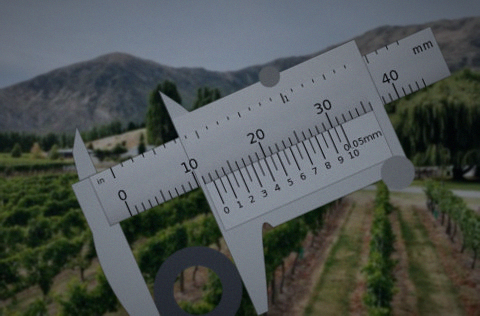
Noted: {"value": 12.2, "unit": "mm"}
